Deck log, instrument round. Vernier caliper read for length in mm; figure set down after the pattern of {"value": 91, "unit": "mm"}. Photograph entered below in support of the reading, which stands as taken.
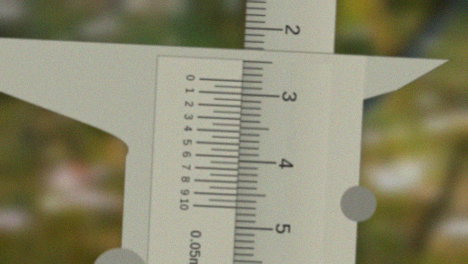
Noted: {"value": 28.0, "unit": "mm"}
